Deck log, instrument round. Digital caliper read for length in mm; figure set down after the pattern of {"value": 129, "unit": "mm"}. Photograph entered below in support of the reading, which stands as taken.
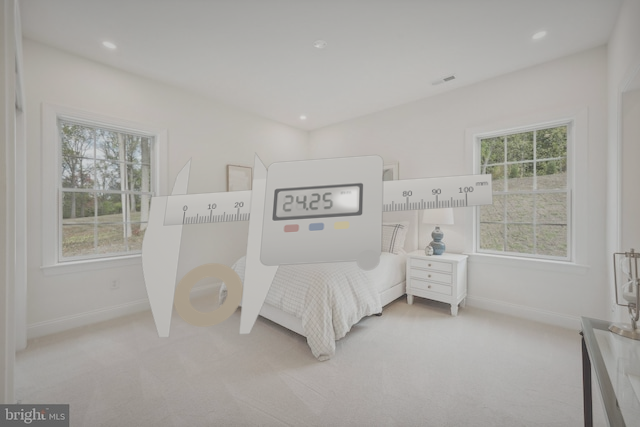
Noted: {"value": 24.25, "unit": "mm"}
